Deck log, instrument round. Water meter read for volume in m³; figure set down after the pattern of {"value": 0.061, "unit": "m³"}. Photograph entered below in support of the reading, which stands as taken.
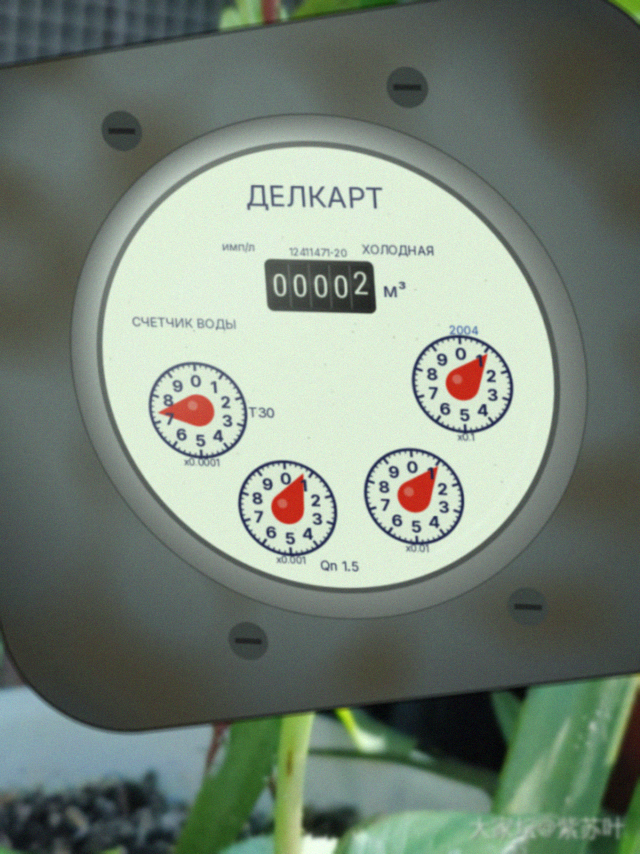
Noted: {"value": 2.1107, "unit": "m³"}
